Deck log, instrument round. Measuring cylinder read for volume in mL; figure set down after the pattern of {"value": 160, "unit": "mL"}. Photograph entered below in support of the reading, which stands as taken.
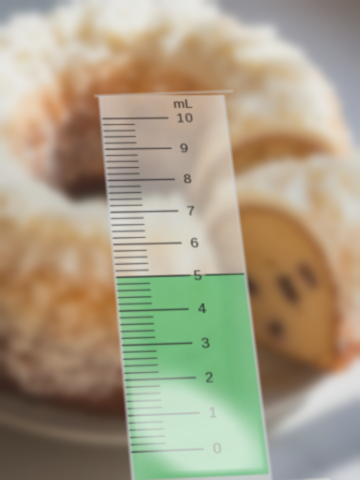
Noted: {"value": 5, "unit": "mL"}
